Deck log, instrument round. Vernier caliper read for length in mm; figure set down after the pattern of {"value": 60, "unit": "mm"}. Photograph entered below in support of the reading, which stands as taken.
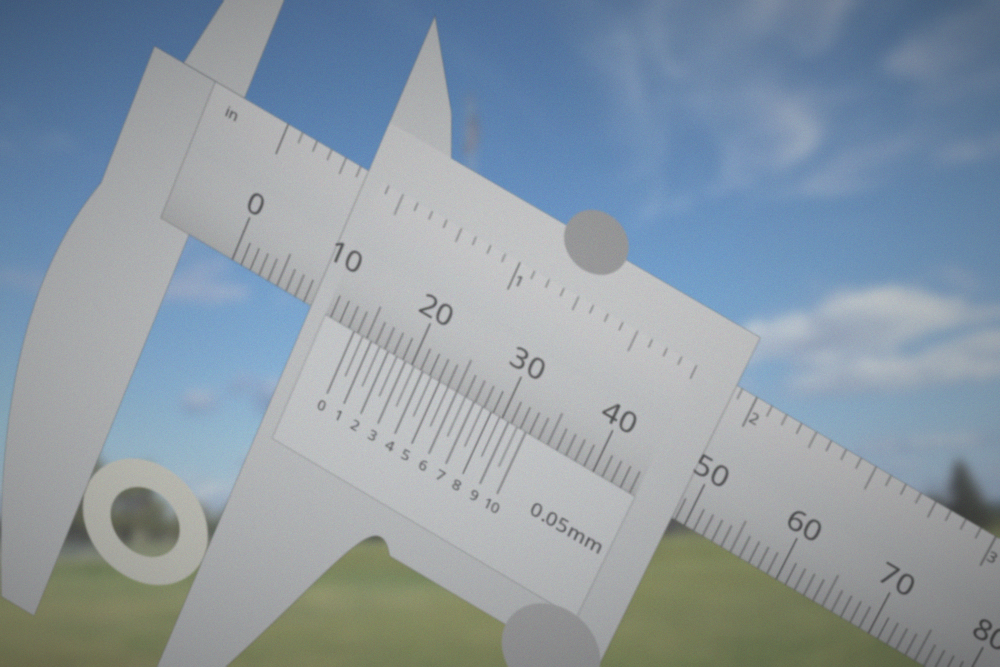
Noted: {"value": 13.6, "unit": "mm"}
